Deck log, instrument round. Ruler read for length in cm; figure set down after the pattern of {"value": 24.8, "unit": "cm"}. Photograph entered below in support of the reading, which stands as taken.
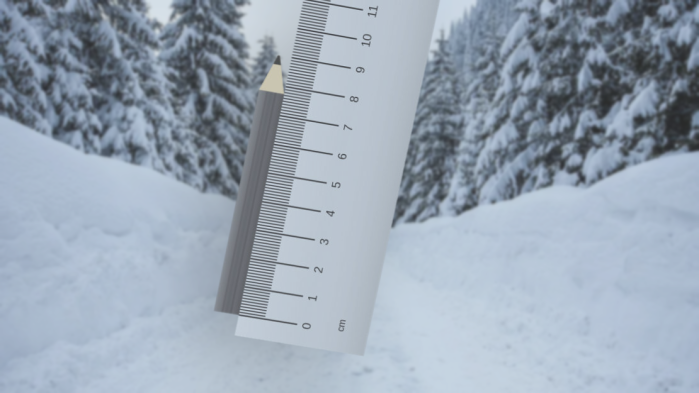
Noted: {"value": 9, "unit": "cm"}
